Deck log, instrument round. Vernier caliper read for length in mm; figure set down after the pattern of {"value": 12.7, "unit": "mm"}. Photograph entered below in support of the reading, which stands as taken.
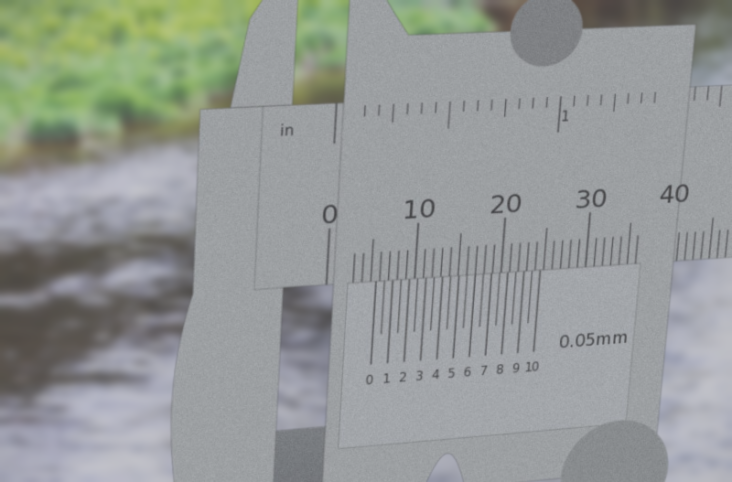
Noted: {"value": 5.6, "unit": "mm"}
